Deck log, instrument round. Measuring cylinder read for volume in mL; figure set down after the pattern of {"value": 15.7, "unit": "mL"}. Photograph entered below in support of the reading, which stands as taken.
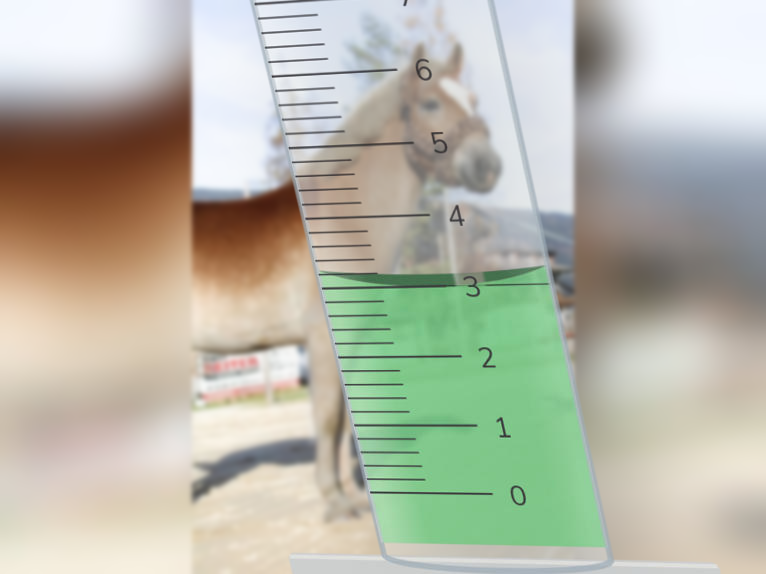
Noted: {"value": 3, "unit": "mL"}
